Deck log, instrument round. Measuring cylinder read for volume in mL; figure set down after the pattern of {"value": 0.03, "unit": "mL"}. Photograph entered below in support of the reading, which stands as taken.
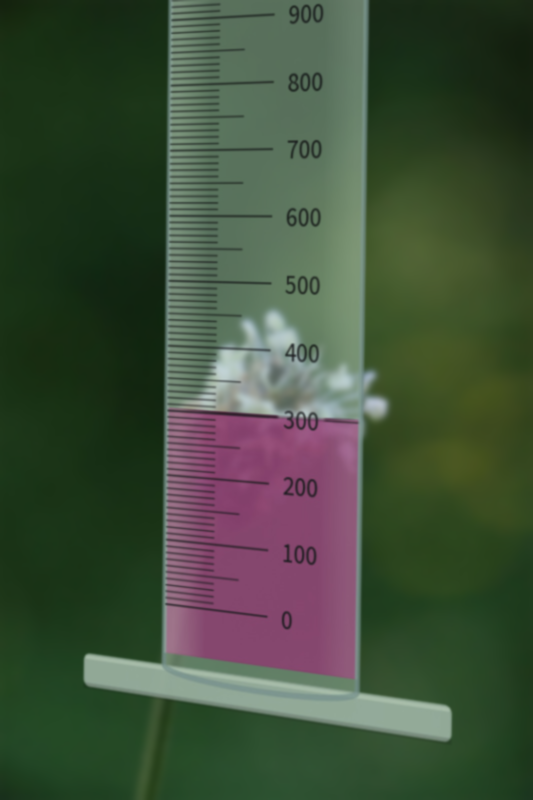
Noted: {"value": 300, "unit": "mL"}
